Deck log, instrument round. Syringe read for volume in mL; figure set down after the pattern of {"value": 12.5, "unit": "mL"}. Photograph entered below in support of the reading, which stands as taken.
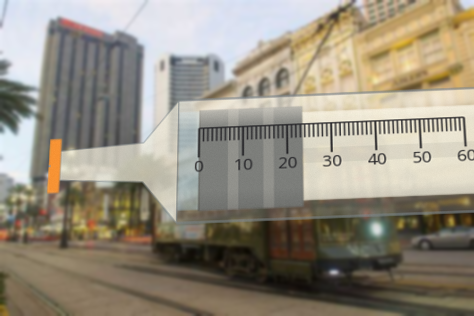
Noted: {"value": 0, "unit": "mL"}
